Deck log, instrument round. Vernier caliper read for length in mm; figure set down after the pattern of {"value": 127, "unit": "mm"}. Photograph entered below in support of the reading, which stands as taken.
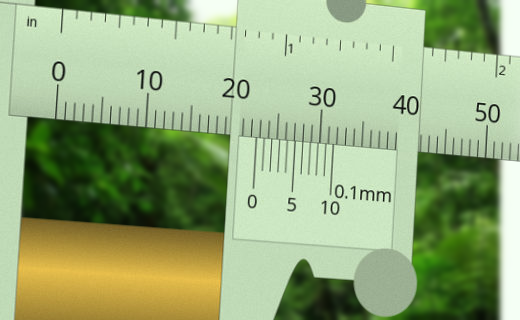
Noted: {"value": 22.6, "unit": "mm"}
